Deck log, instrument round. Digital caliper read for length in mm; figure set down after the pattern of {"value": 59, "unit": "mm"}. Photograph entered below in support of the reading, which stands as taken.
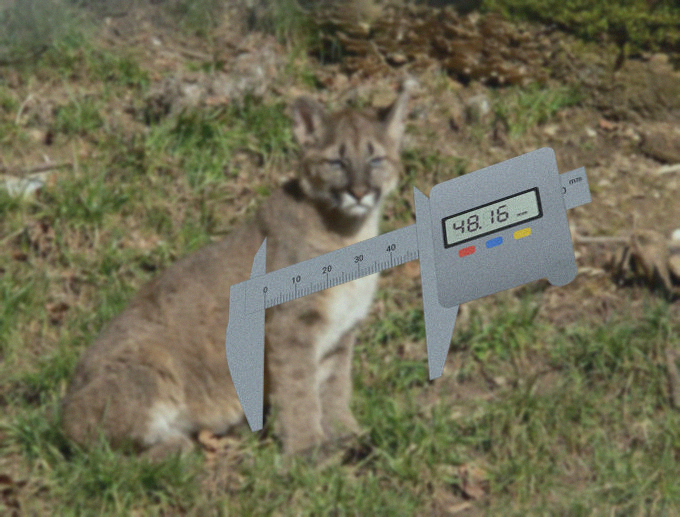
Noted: {"value": 48.16, "unit": "mm"}
